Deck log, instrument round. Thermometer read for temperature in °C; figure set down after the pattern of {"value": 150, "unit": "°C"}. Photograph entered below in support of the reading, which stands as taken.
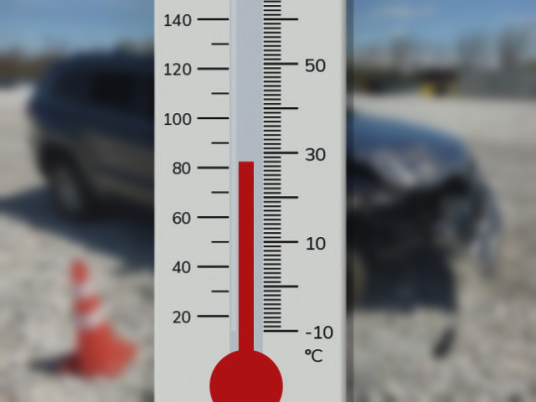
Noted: {"value": 28, "unit": "°C"}
